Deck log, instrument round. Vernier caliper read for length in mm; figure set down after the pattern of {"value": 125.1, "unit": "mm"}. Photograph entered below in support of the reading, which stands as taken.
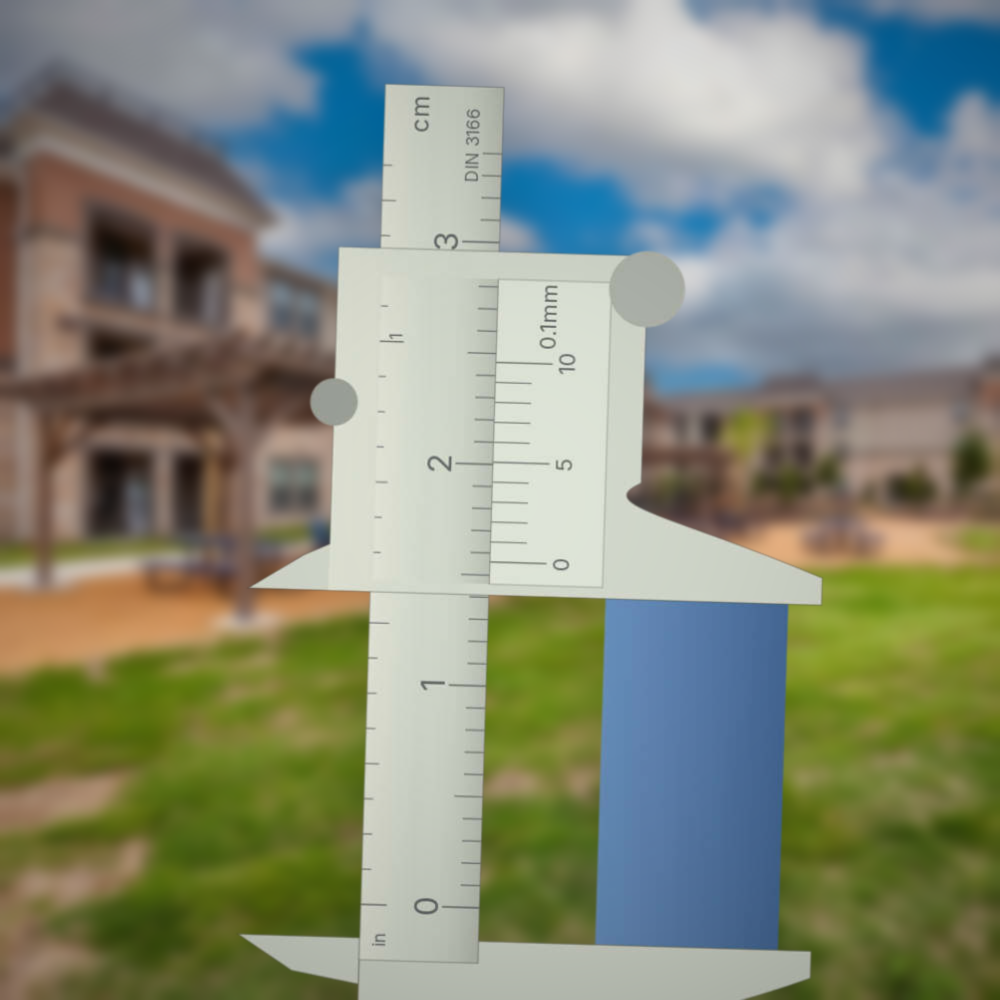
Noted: {"value": 15.6, "unit": "mm"}
